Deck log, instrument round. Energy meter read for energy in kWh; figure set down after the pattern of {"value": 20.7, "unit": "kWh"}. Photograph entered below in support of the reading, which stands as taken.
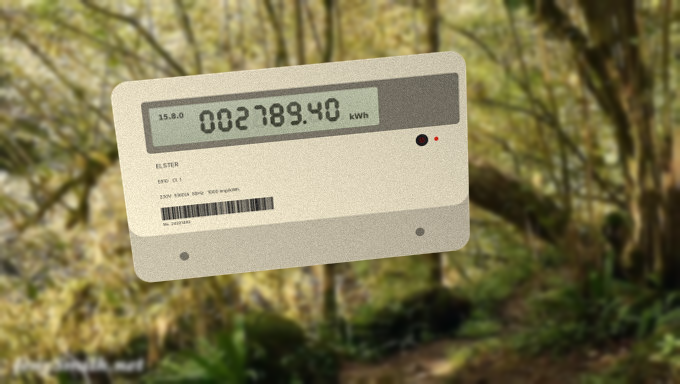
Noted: {"value": 2789.40, "unit": "kWh"}
